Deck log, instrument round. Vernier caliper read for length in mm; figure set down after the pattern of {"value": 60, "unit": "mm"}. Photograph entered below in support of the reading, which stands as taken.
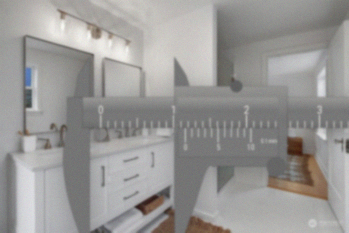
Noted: {"value": 11.6, "unit": "mm"}
